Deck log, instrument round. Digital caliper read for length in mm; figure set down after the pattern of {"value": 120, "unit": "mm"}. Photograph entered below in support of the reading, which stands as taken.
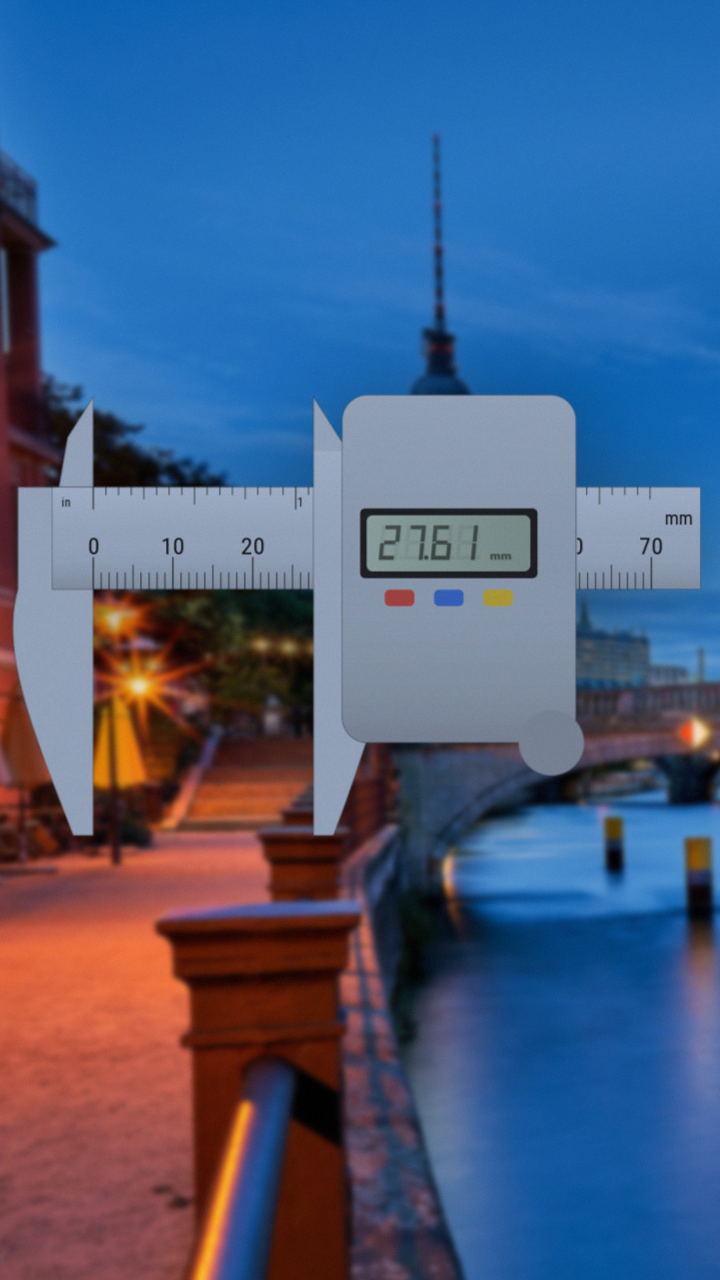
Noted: {"value": 27.61, "unit": "mm"}
